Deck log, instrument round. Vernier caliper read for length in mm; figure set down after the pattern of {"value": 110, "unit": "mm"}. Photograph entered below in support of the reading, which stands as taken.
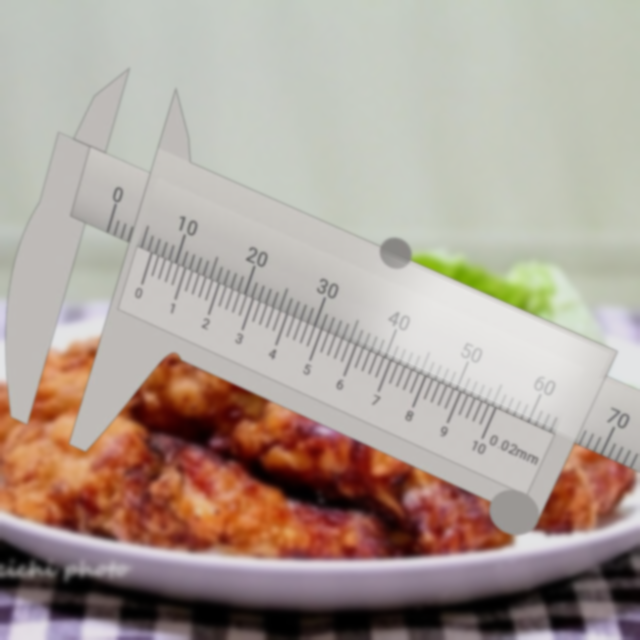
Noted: {"value": 6.5, "unit": "mm"}
